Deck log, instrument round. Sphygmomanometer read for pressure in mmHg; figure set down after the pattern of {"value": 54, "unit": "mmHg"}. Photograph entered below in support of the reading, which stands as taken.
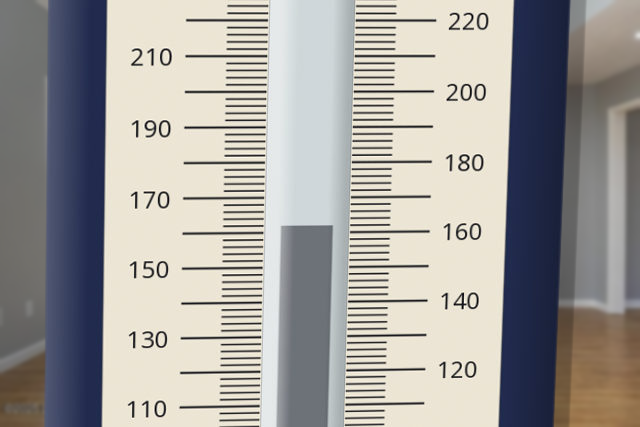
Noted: {"value": 162, "unit": "mmHg"}
